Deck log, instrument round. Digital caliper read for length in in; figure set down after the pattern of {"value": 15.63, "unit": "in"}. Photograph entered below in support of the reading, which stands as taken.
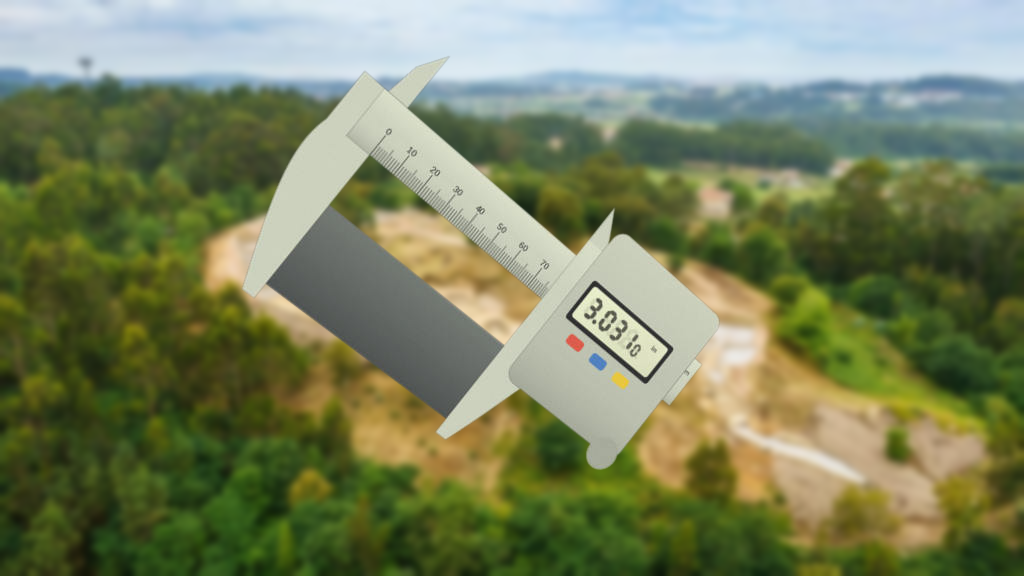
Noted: {"value": 3.0310, "unit": "in"}
